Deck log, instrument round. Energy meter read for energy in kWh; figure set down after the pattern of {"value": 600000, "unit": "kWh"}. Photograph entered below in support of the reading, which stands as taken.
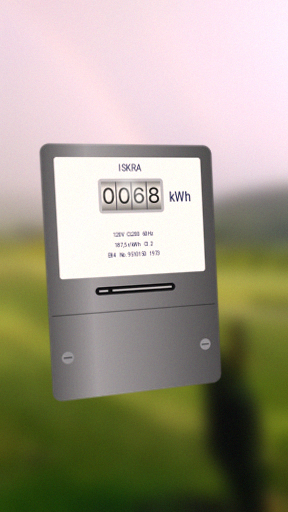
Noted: {"value": 68, "unit": "kWh"}
